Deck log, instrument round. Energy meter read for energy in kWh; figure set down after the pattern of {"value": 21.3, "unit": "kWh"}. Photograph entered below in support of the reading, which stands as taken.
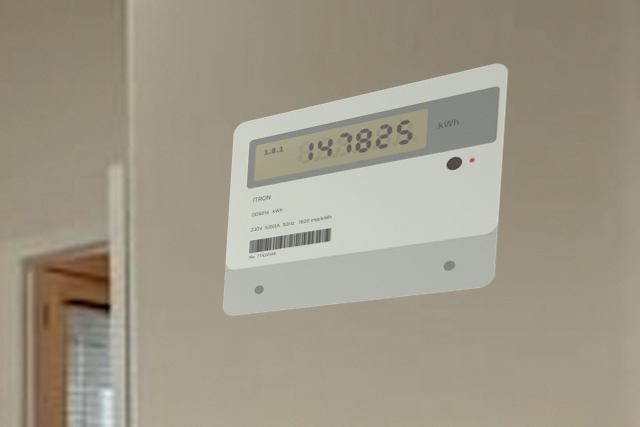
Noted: {"value": 147825, "unit": "kWh"}
